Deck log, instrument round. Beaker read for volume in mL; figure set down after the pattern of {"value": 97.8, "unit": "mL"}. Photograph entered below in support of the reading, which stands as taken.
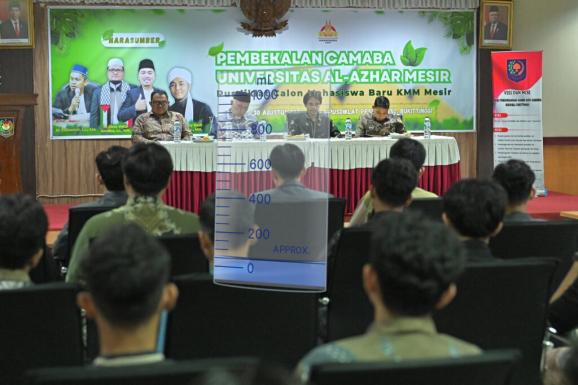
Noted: {"value": 50, "unit": "mL"}
